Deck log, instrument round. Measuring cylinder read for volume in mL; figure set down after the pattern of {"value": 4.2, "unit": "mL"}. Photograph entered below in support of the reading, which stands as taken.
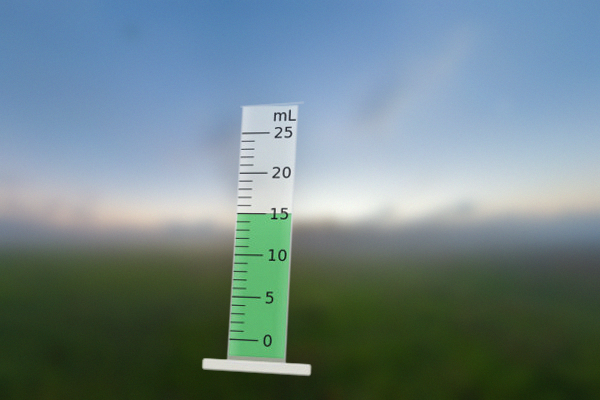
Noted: {"value": 15, "unit": "mL"}
